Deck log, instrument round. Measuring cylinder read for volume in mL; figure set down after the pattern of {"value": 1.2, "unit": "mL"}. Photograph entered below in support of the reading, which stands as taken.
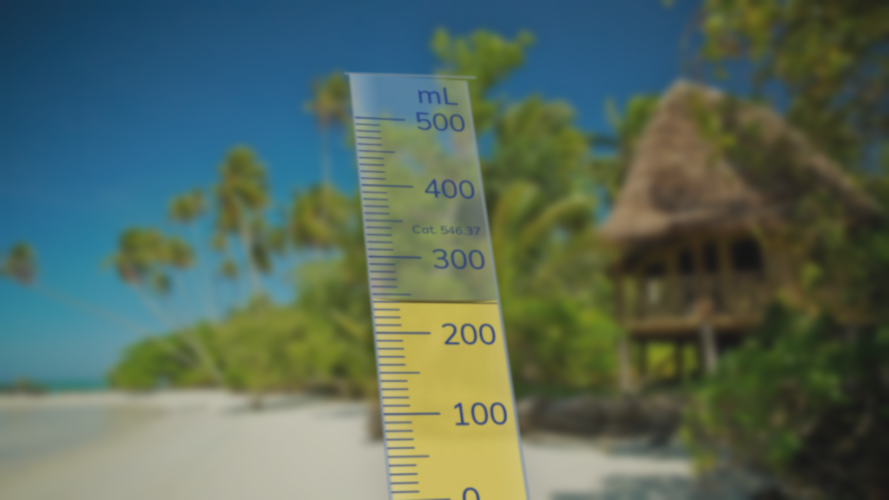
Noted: {"value": 240, "unit": "mL"}
